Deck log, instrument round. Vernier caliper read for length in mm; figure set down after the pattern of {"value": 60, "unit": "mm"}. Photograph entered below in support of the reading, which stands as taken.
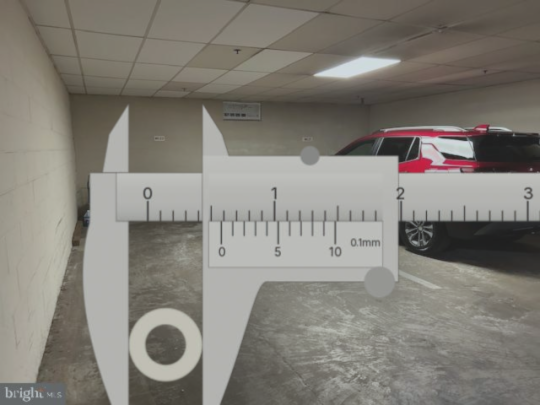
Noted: {"value": 5.8, "unit": "mm"}
